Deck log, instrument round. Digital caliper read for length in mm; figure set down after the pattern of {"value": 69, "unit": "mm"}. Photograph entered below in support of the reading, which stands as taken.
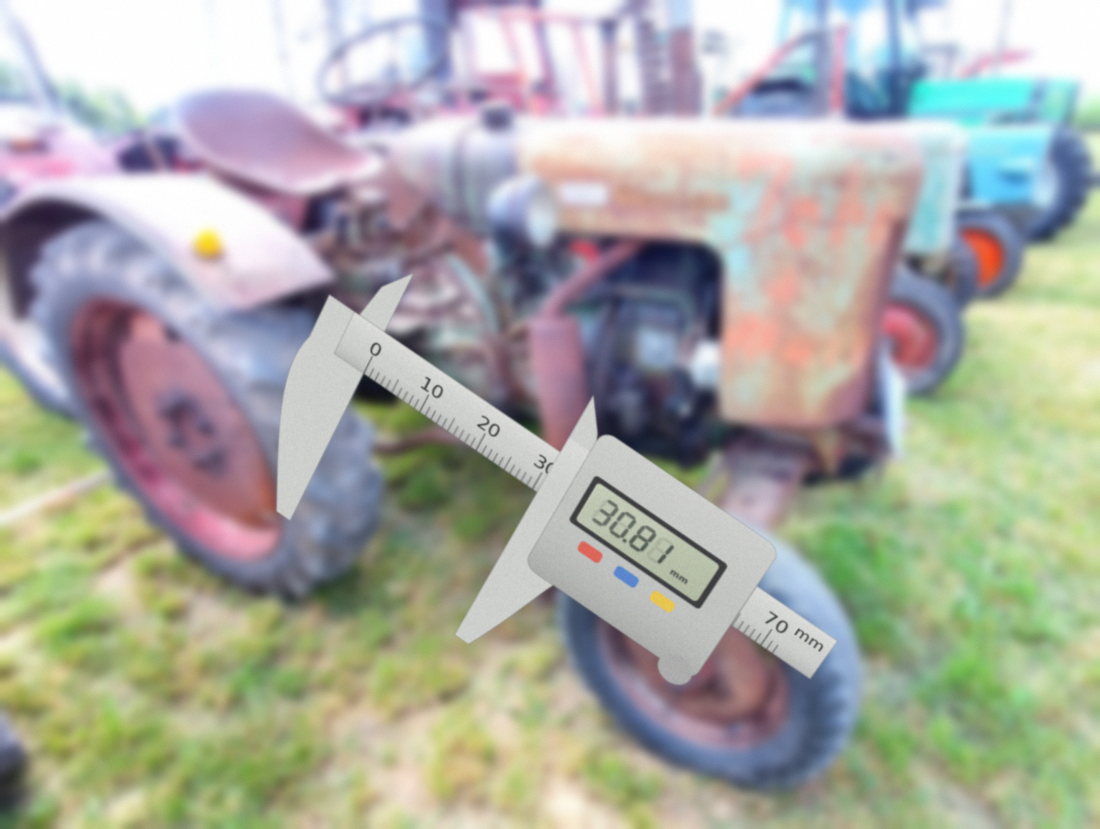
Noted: {"value": 30.81, "unit": "mm"}
